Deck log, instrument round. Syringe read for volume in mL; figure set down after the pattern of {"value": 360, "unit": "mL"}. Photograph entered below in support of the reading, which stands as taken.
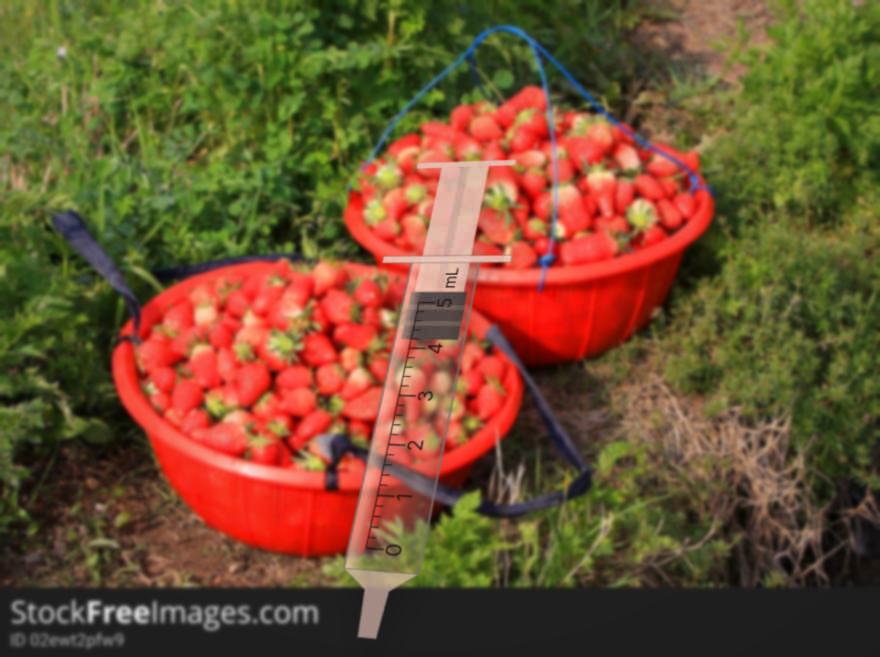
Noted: {"value": 4.2, "unit": "mL"}
